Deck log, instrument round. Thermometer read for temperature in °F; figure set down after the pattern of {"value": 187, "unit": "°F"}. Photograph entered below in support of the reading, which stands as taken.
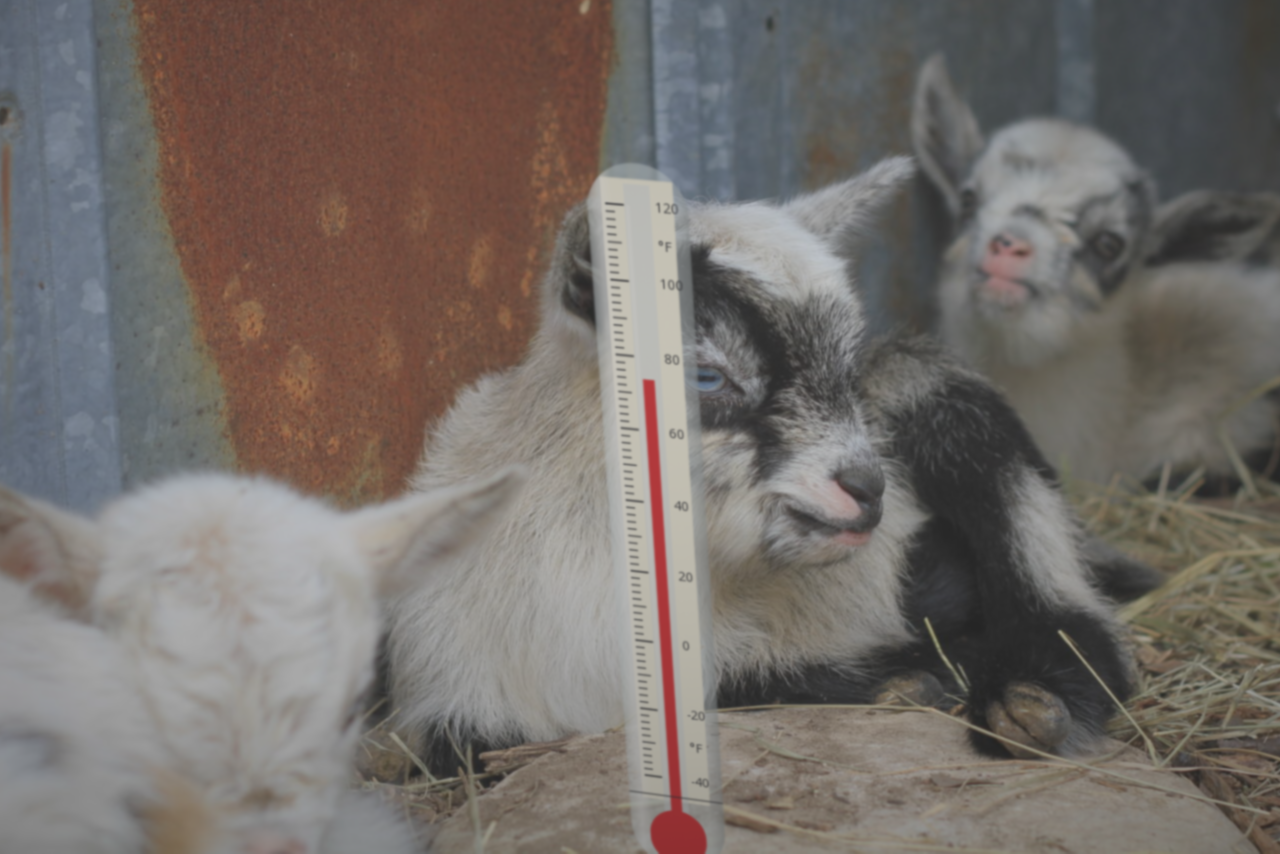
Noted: {"value": 74, "unit": "°F"}
